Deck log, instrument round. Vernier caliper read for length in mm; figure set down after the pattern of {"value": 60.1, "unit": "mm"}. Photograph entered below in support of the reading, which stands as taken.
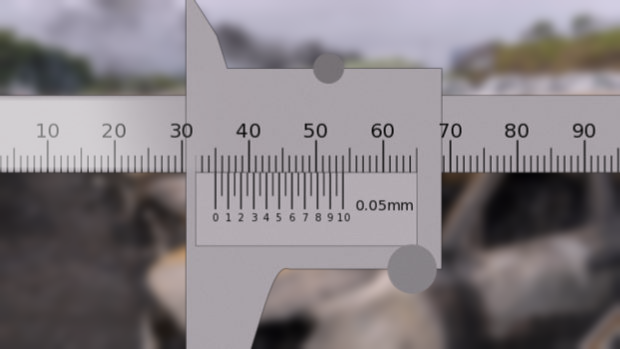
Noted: {"value": 35.0, "unit": "mm"}
